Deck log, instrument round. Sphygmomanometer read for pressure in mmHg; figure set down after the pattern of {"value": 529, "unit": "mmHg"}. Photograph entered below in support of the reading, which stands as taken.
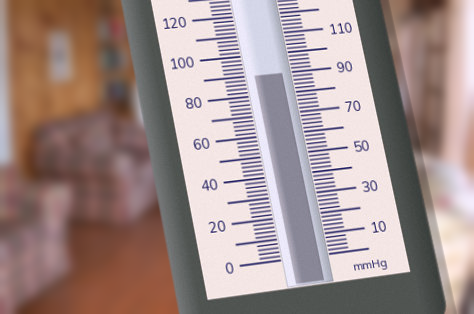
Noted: {"value": 90, "unit": "mmHg"}
